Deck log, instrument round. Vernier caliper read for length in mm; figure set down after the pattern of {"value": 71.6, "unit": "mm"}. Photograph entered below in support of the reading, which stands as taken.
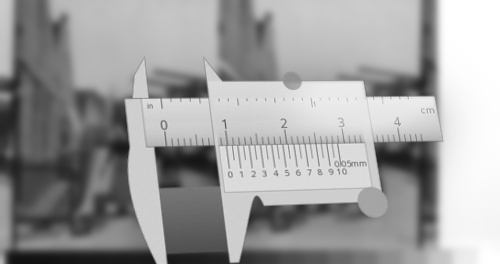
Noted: {"value": 9.8, "unit": "mm"}
